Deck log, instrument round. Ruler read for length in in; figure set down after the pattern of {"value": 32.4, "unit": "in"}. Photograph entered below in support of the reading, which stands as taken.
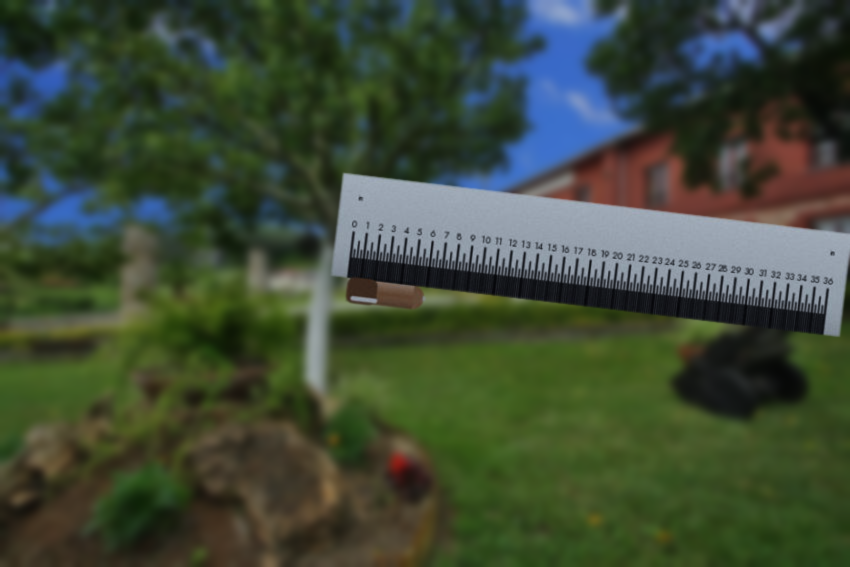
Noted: {"value": 6, "unit": "in"}
